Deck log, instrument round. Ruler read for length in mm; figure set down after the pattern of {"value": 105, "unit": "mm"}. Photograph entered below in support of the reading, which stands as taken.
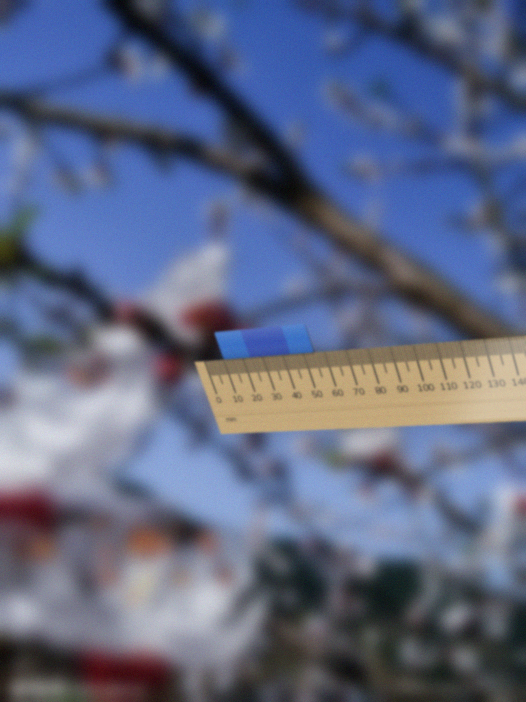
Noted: {"value": 45, "unit": "mm"}
